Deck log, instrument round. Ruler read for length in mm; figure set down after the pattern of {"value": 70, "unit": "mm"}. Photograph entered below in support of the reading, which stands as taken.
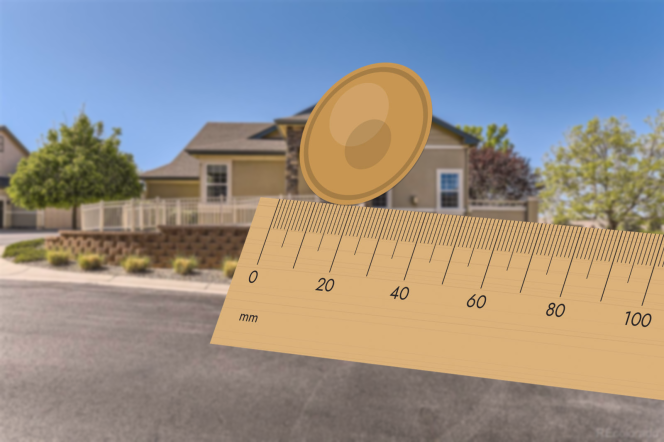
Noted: {"value": 34, "unit": "mm"}
